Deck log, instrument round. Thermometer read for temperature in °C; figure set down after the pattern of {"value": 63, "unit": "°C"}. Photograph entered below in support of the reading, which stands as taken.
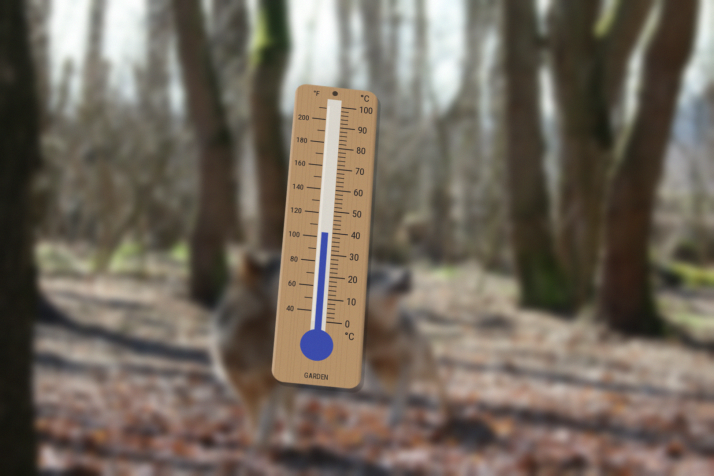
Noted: {"value": 40, "unit": "°C"}
